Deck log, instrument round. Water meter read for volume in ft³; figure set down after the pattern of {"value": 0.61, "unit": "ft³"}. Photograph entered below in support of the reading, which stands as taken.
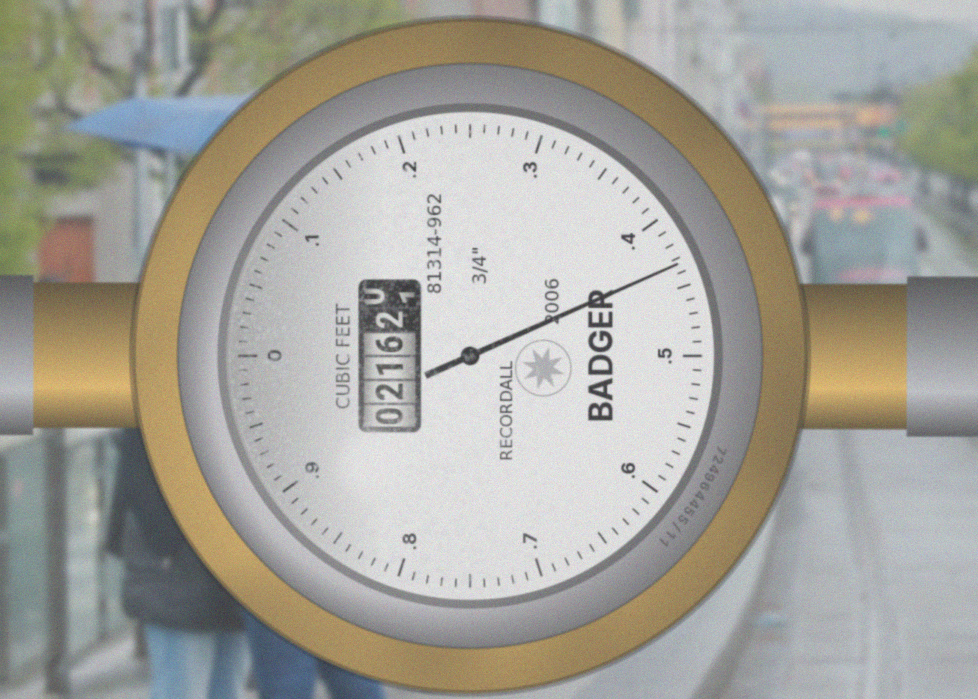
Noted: {"value": 21620.43, "unit": "ft³"}
